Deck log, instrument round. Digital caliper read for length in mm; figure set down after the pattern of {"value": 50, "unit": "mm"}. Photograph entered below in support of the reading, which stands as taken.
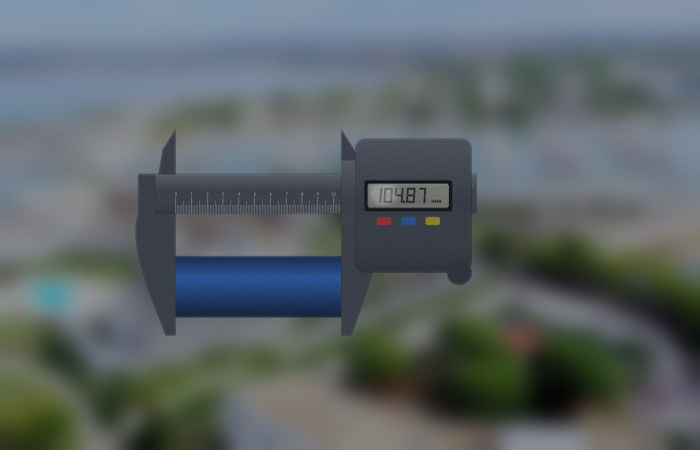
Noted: {"value": 104.87, "unit": "mm"}
